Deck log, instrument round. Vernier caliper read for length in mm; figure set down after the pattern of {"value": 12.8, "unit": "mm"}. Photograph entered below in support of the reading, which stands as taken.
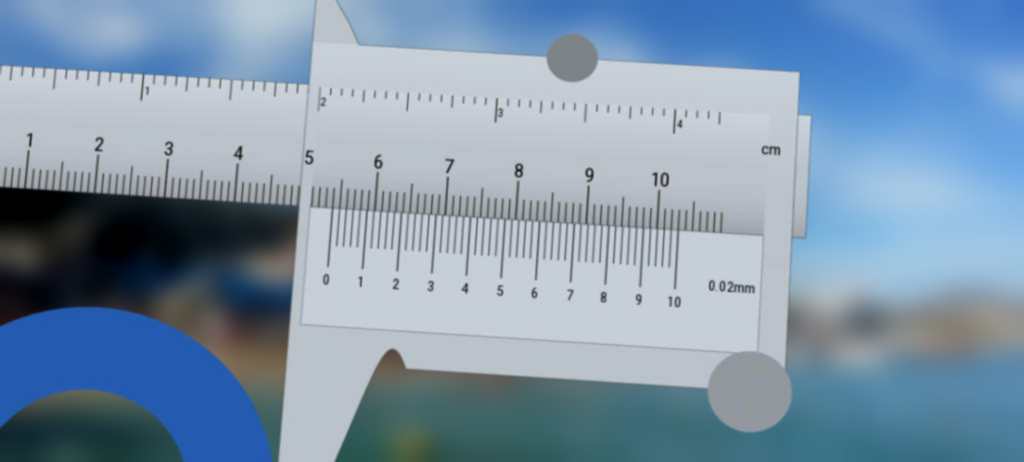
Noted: {"value": 54.0, "unit": "mm"}
